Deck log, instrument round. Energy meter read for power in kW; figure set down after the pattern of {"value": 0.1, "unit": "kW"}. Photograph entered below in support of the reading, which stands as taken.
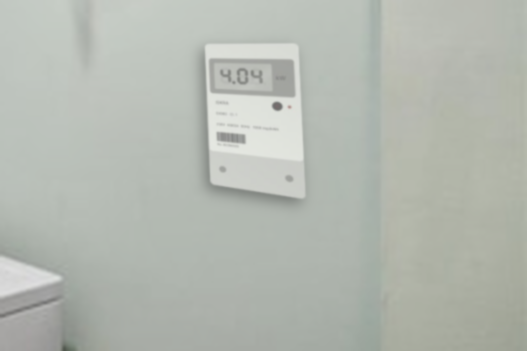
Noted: {"value": 4.04, "unit": "kW"}
